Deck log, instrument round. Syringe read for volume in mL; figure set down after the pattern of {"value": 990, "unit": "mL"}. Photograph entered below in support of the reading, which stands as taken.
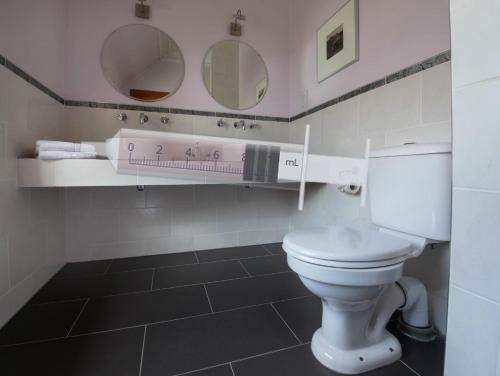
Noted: {"value": 8, "unit": "mL"}
